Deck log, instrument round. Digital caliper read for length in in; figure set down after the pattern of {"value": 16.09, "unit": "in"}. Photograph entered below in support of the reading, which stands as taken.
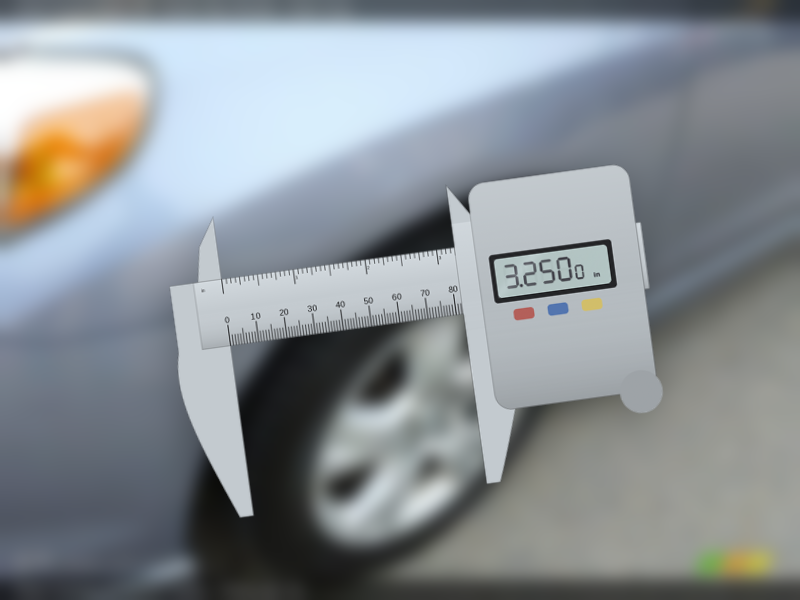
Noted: {"value": 3.2500, "unit": "in"}
